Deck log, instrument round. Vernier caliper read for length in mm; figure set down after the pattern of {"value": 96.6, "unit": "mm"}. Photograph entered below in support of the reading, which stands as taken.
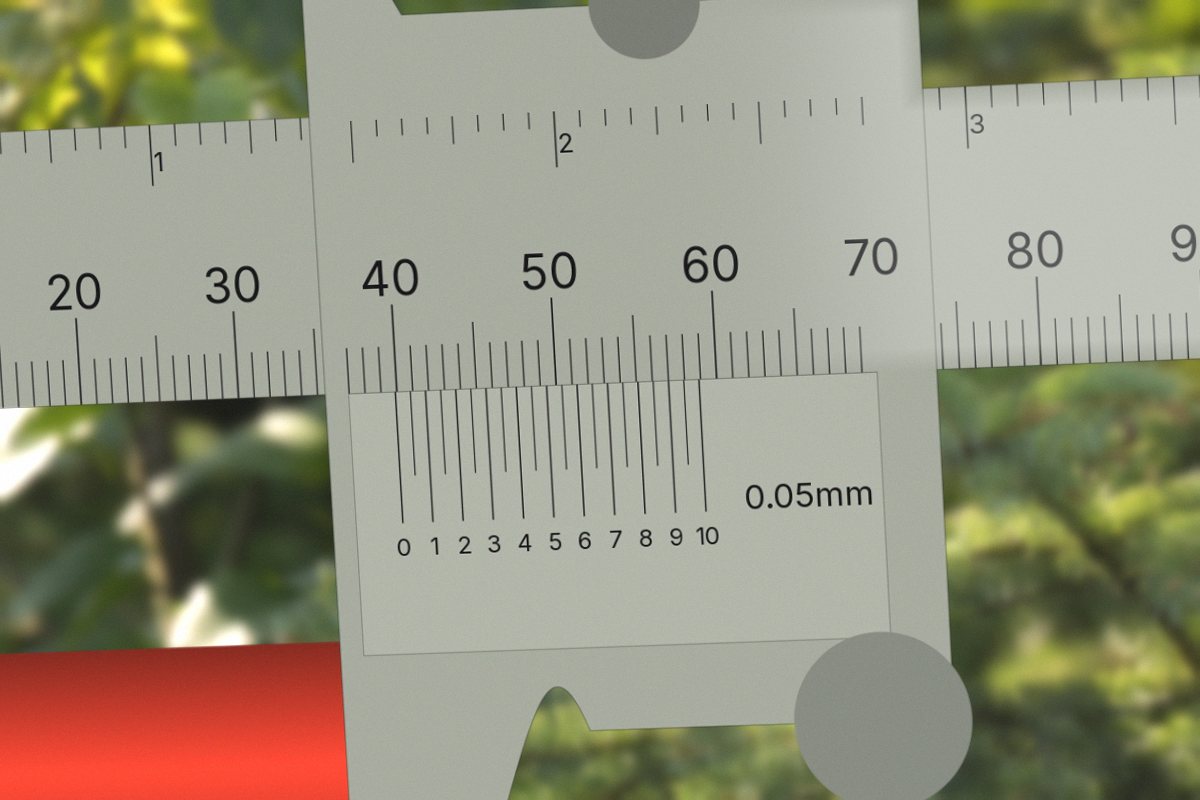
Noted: {"value": 39.9, "unit": "mm"}
